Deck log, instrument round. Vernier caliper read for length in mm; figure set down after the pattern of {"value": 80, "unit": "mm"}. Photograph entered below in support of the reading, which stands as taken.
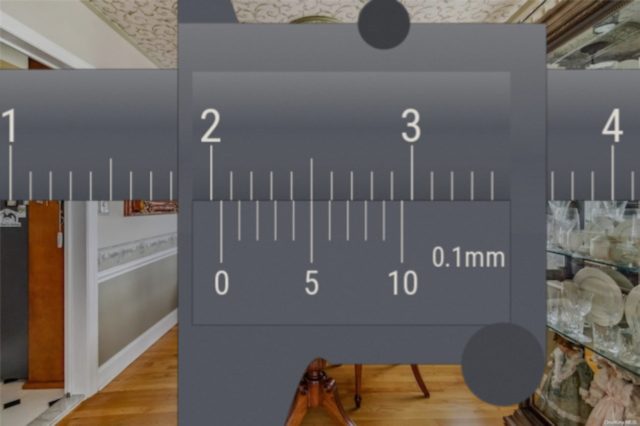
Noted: {"value": 20.5, "unit": "mm"}
